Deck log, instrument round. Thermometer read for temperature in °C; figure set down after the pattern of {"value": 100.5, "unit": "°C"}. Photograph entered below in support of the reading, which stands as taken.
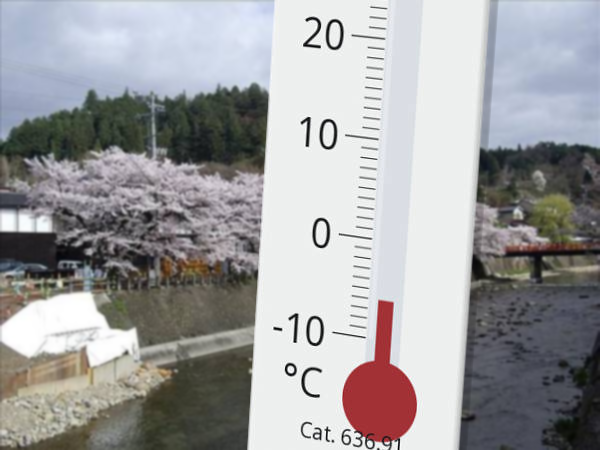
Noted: {"value": -6, "unit": "°C"}
